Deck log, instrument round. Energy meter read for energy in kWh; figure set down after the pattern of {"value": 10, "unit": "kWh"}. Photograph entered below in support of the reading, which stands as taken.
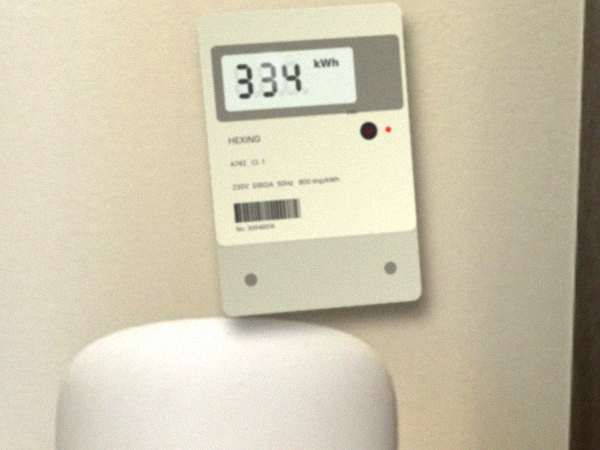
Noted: {"value": 334, "unit": "kWh"}
